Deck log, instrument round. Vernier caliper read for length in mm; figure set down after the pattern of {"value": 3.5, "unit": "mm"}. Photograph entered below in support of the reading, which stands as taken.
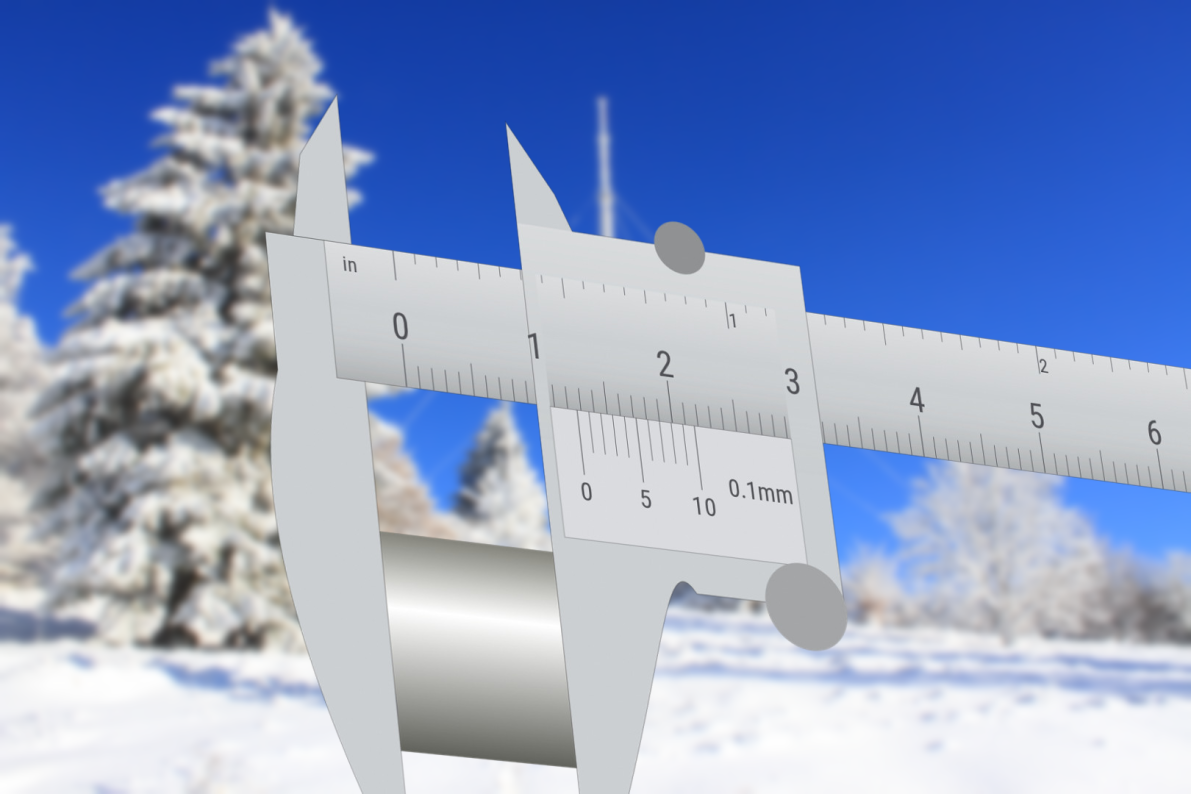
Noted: {"value": 12.7, "unit": "mm"}
